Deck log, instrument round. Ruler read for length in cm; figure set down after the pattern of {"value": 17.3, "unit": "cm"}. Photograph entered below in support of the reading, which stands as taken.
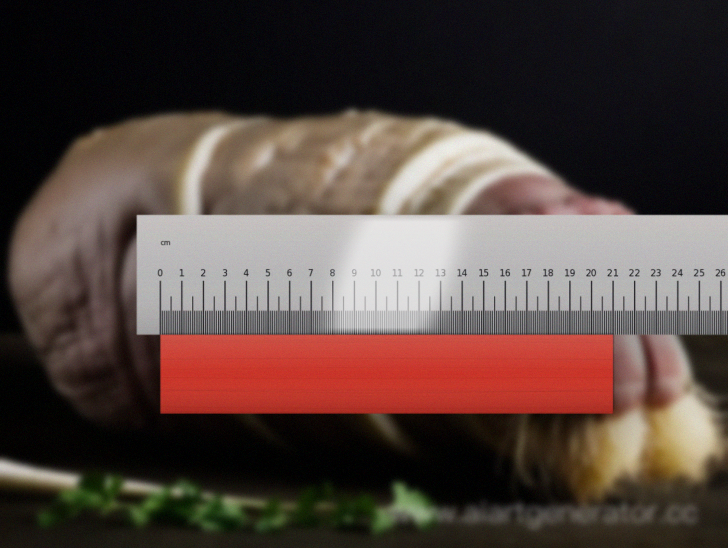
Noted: {"value": 21, "unit": "cm"}
